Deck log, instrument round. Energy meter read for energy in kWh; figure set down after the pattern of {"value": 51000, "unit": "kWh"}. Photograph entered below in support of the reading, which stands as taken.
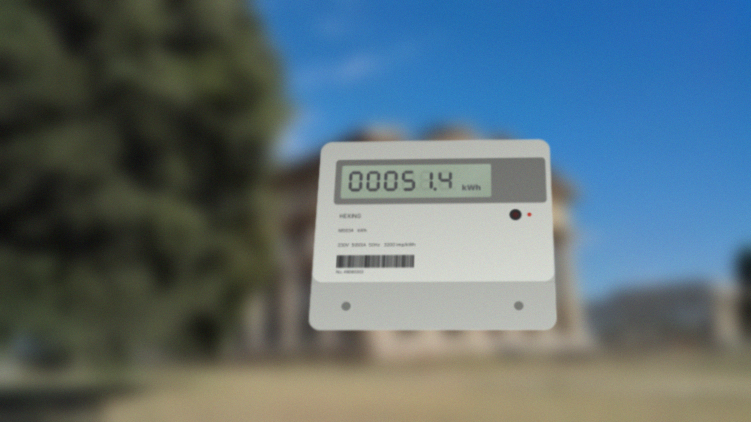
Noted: {"value": 51.4, "unit": "kWh"}
